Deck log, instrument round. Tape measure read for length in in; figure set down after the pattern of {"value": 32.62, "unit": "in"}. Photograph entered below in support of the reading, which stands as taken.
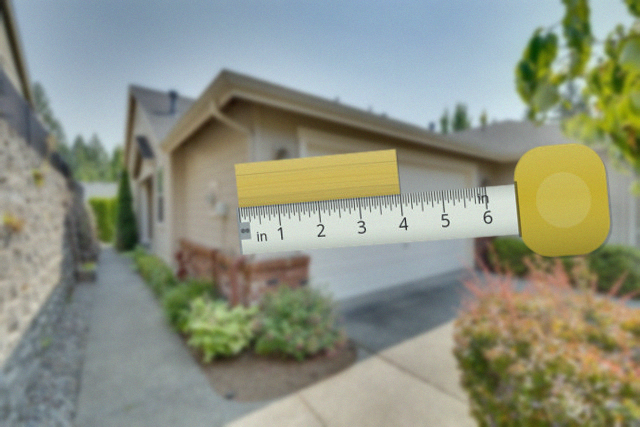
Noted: {"value": 4, "unit": "in"}
